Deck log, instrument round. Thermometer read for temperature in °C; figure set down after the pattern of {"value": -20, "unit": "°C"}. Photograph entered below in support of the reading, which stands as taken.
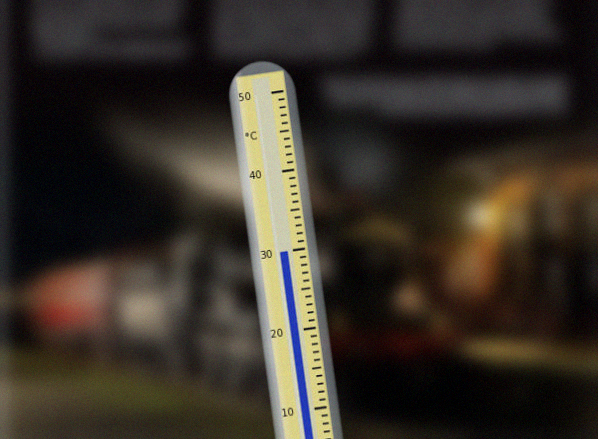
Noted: {"value": 30, "unit": "°C"}
